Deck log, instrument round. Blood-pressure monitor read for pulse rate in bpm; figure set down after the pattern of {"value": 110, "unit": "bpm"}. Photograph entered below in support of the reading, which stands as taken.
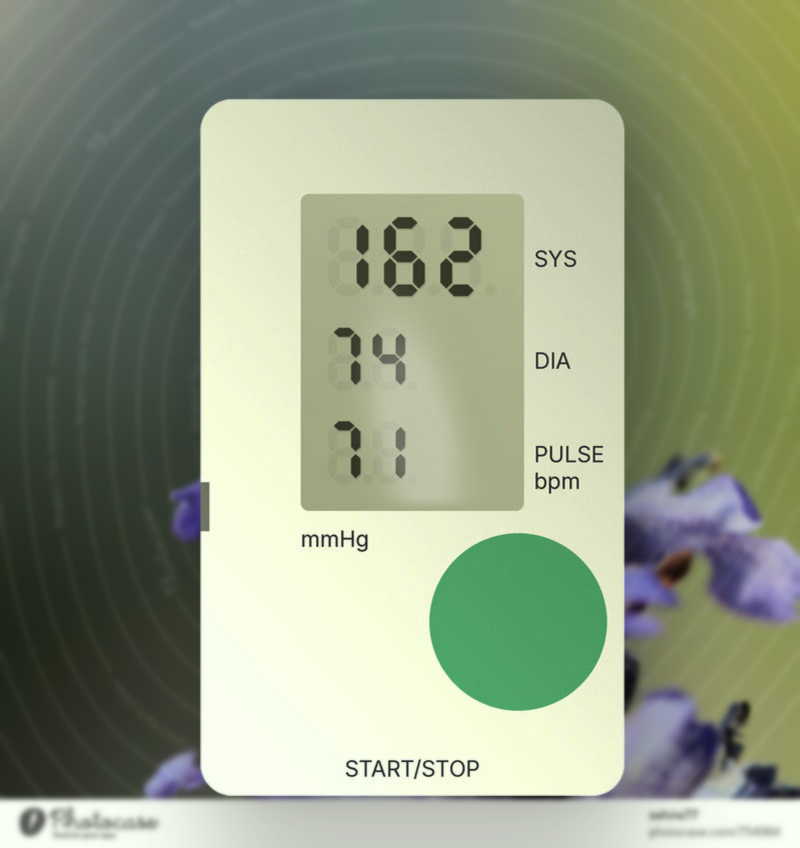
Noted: {"value": 71, "unit": "bpm"}
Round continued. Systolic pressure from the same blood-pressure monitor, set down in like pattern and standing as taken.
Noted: {"value": 162, "unit": "mmHg"}
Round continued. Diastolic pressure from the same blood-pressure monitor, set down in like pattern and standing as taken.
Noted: {"value": 74, "unit": "mmHg"}
